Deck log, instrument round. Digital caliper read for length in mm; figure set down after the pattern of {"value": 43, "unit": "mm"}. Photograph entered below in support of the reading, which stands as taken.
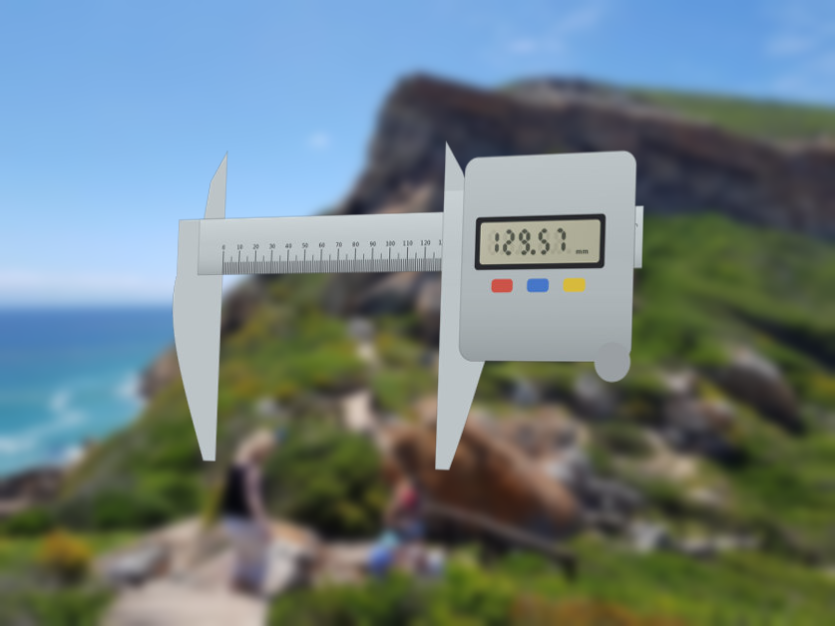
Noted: {"value": 129.57, "unit": "mm"}
